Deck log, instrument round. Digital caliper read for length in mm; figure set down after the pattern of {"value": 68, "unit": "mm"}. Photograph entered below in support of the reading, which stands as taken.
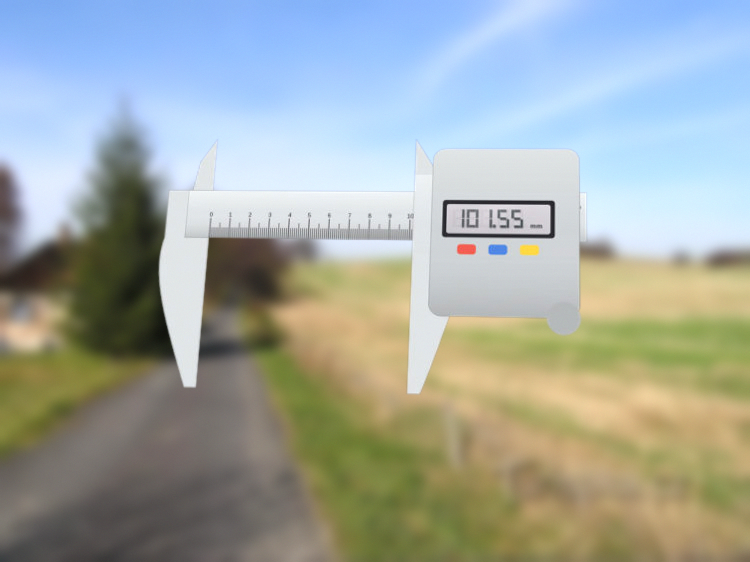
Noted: {"value": 101.55, "unit": "mm"}
